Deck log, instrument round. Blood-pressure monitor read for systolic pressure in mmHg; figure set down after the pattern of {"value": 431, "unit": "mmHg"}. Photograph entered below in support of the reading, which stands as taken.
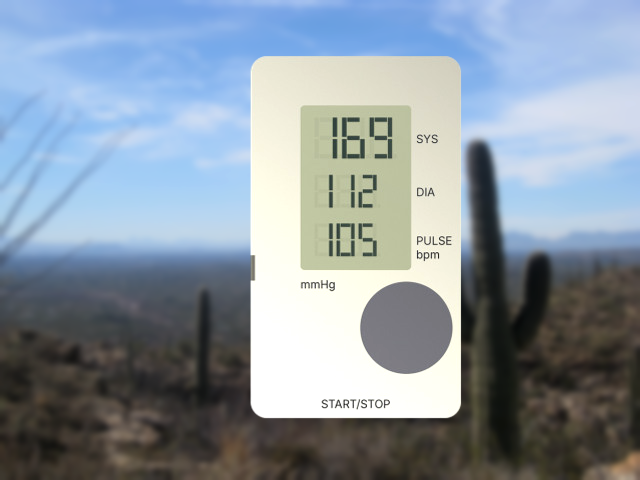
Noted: {"value": 169, "unit": "mmHg"}
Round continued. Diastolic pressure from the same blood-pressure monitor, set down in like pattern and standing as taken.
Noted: {"value": 112, "unit": "mmHg"}
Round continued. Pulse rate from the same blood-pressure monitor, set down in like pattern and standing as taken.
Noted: {"value": 105, "unit": "bpm"}
